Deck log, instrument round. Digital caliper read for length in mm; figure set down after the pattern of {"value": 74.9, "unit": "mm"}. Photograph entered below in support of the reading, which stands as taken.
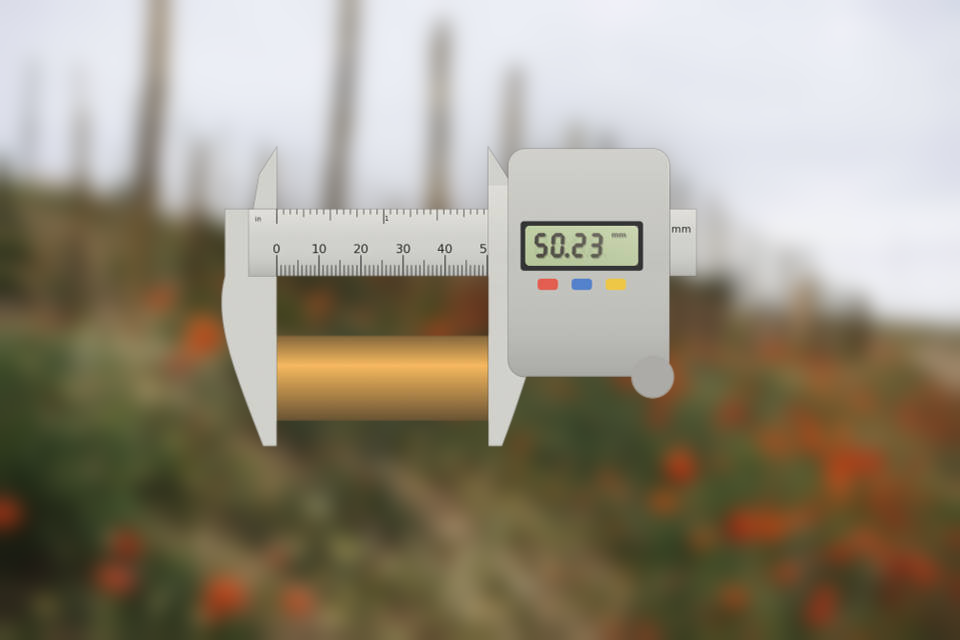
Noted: {"value": 50.23, "unit": "mm"}
